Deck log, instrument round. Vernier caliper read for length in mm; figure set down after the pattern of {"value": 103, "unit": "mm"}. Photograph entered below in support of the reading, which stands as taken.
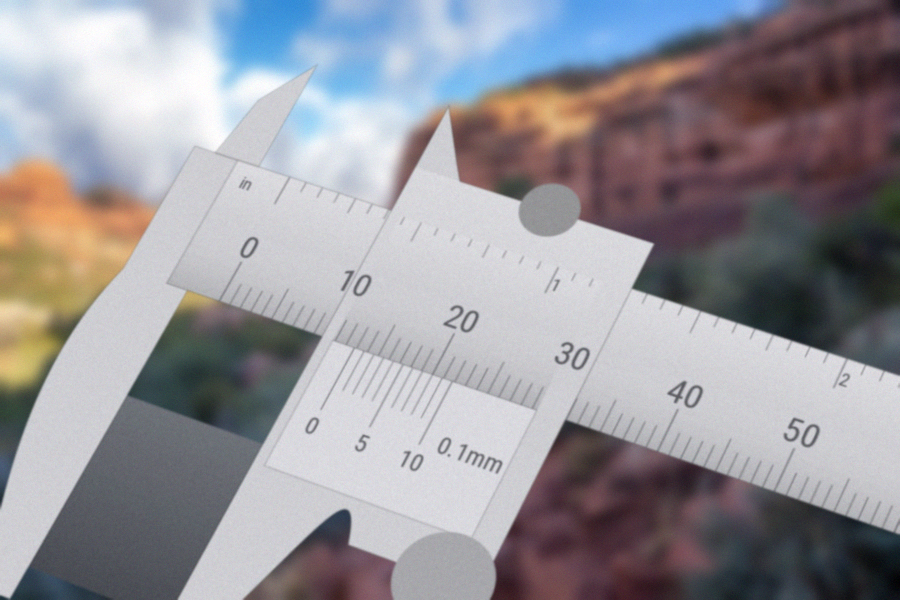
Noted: {"value": 12.8, "unit": "mm"}
